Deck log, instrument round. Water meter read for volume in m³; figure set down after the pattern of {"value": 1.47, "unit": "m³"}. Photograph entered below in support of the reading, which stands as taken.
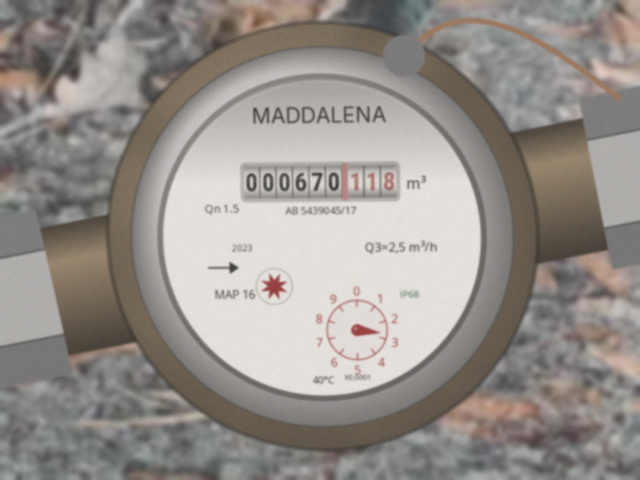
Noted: {"value": 670.1182, "unit": "m³"}
